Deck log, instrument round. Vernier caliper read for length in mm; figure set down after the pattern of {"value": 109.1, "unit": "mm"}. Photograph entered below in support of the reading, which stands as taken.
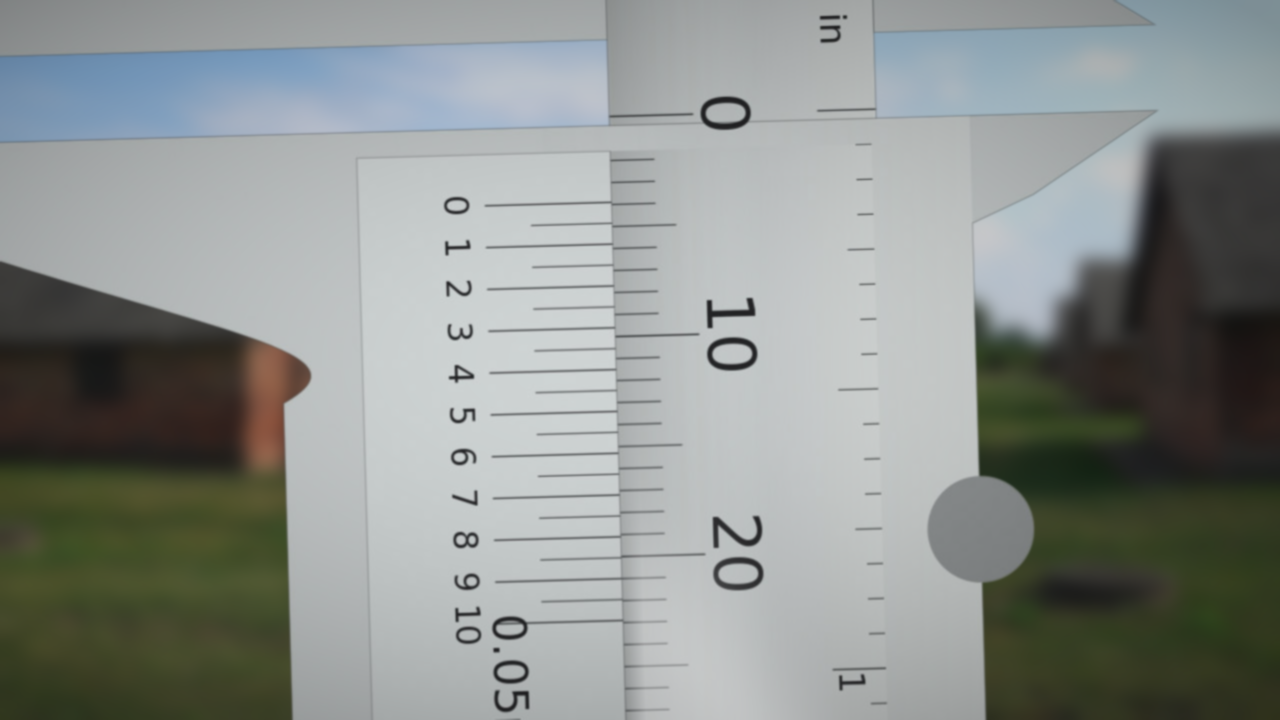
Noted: {"value": 3.9, "unit": "mm"}
